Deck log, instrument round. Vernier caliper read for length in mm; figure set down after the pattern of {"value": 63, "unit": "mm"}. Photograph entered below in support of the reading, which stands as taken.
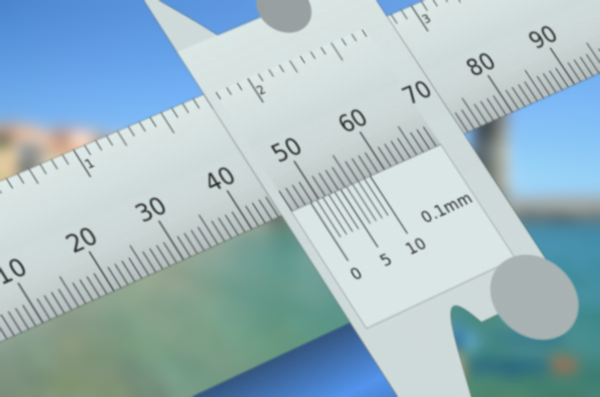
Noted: {"value": 48.8, "unit": "mm"}
